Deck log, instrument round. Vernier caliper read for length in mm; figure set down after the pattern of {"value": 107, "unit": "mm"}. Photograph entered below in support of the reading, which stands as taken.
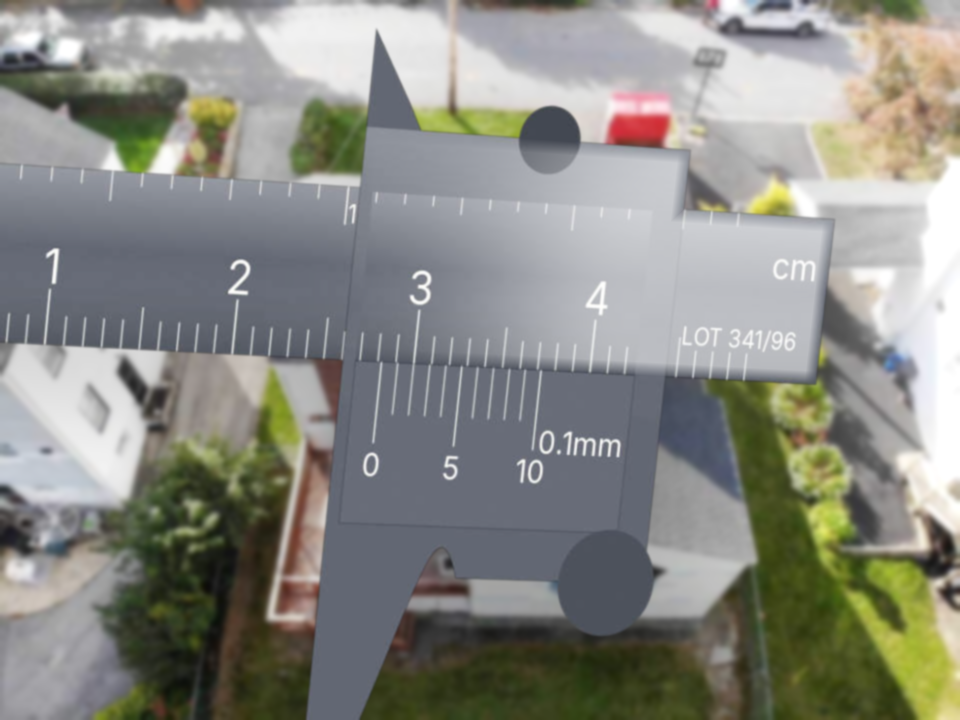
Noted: {"value": 28.2, "unit": "mm"}
